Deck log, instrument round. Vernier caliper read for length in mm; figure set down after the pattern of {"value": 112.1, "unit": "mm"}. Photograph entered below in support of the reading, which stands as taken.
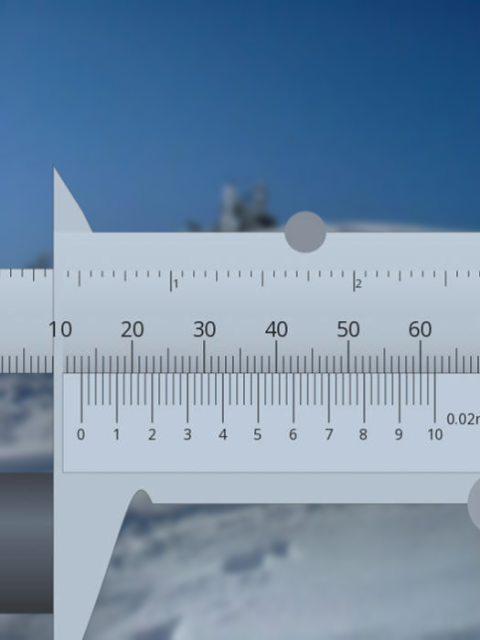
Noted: {"value": 13.0, "unit": "mm"}
